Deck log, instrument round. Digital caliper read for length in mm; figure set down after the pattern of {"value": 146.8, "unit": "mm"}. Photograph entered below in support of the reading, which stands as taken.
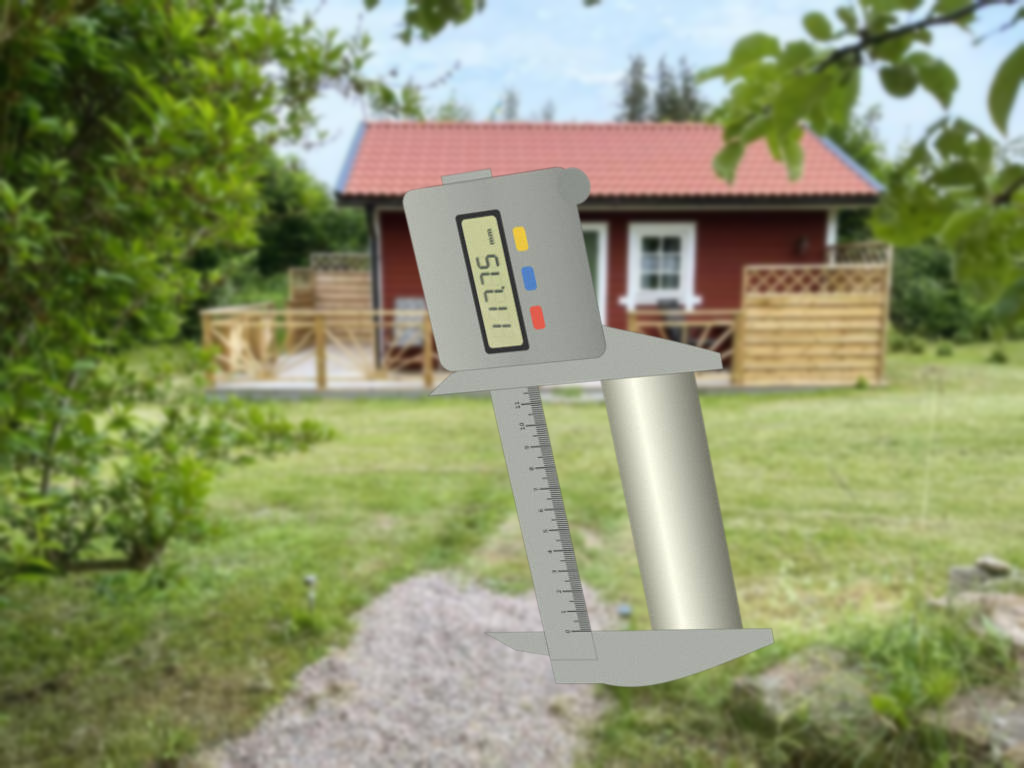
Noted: {"value": 117.75, "unit": "mm"}
